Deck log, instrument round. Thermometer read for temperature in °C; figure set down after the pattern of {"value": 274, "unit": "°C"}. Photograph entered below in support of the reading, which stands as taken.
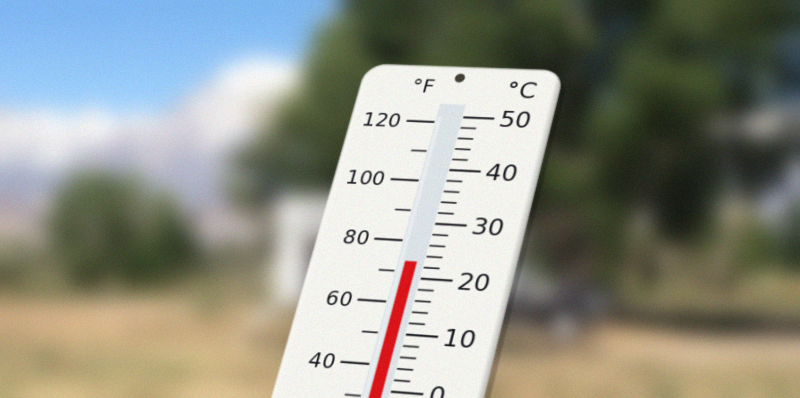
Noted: {"value": 23, "unit": "°C"}
